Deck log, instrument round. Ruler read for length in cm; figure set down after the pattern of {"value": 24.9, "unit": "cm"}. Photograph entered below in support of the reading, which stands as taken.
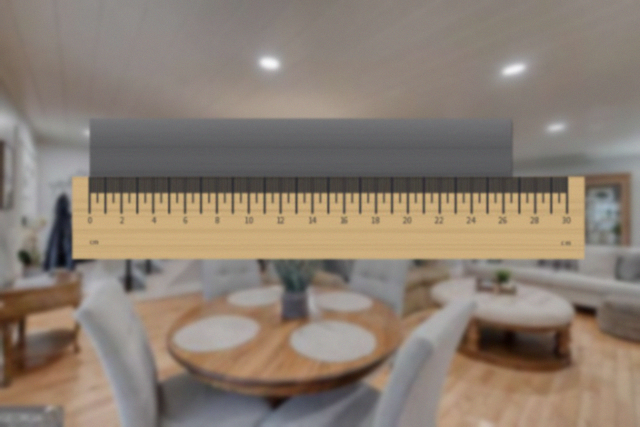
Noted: {"value": 26.5, "unit": "cm"}
